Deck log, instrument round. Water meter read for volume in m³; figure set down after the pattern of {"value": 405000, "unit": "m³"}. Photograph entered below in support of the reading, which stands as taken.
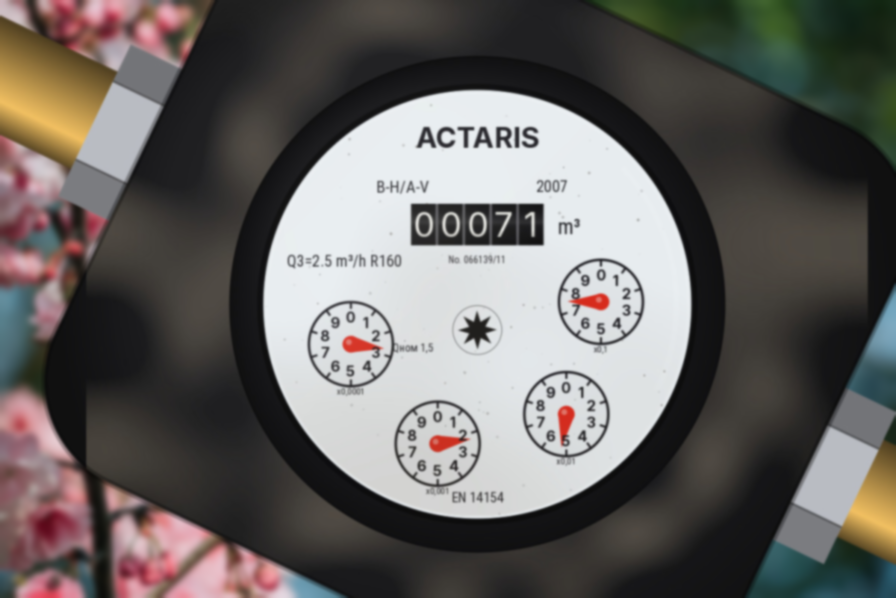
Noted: {"value": 71.7522, "unit": "m³"}
